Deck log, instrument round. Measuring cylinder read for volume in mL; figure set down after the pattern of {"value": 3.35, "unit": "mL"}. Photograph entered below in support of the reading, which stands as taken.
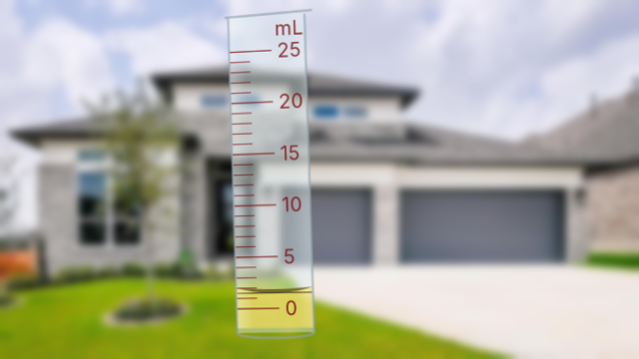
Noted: {"value": 1.5, "unit": "mL"}
